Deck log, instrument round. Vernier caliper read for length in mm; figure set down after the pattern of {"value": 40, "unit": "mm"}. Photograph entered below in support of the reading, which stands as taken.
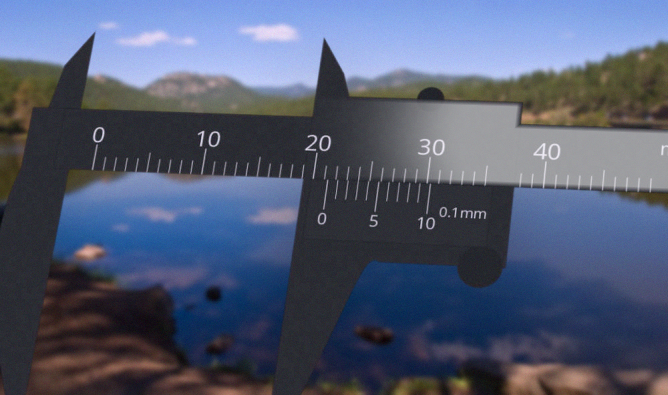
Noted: {"value": 21.3, "unit": "mm"}
